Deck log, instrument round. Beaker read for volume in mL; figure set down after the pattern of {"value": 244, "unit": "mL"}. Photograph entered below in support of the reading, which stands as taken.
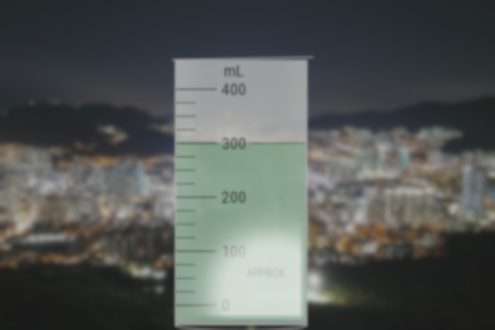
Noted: {"value": 300, "unit": "mL"}
